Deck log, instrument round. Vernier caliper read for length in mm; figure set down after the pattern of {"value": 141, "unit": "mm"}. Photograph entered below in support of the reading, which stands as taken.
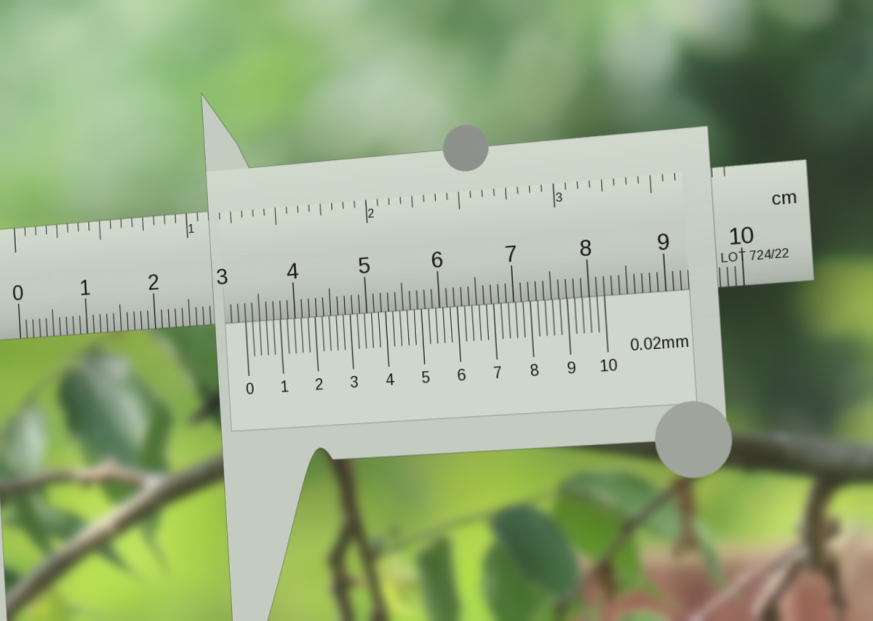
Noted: {"value": 33.0, "unit": "mm"}
